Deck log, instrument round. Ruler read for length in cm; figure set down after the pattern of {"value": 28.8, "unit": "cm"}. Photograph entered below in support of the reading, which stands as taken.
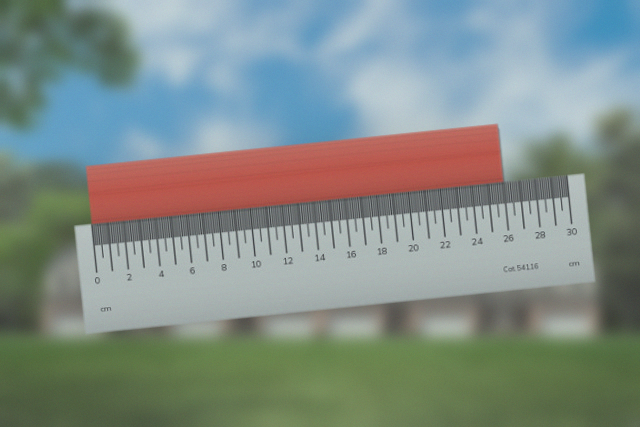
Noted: {"value": 26, "unit": "cm"}
